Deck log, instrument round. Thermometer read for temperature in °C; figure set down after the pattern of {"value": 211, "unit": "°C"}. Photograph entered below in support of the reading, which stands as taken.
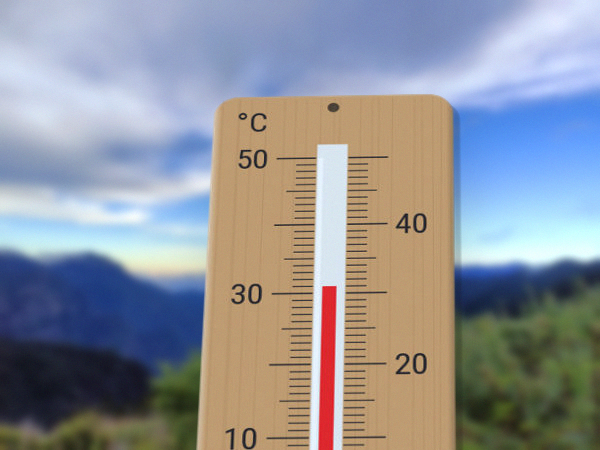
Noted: {"value": 31, "unit": "°C"}
